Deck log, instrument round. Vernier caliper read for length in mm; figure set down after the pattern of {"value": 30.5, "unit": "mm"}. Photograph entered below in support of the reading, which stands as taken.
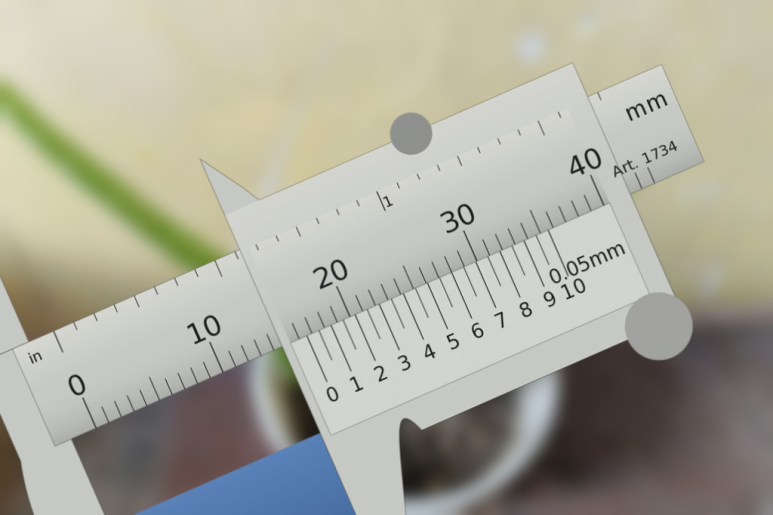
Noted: {"value": 16.6, "unit": "mm"}
